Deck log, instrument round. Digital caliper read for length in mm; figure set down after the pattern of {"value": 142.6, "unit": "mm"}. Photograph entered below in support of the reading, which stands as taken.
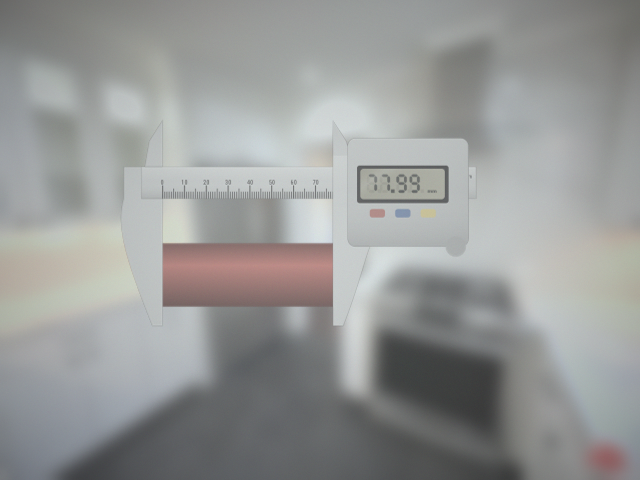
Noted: {"value": 77.99, "unit": "mm"}
